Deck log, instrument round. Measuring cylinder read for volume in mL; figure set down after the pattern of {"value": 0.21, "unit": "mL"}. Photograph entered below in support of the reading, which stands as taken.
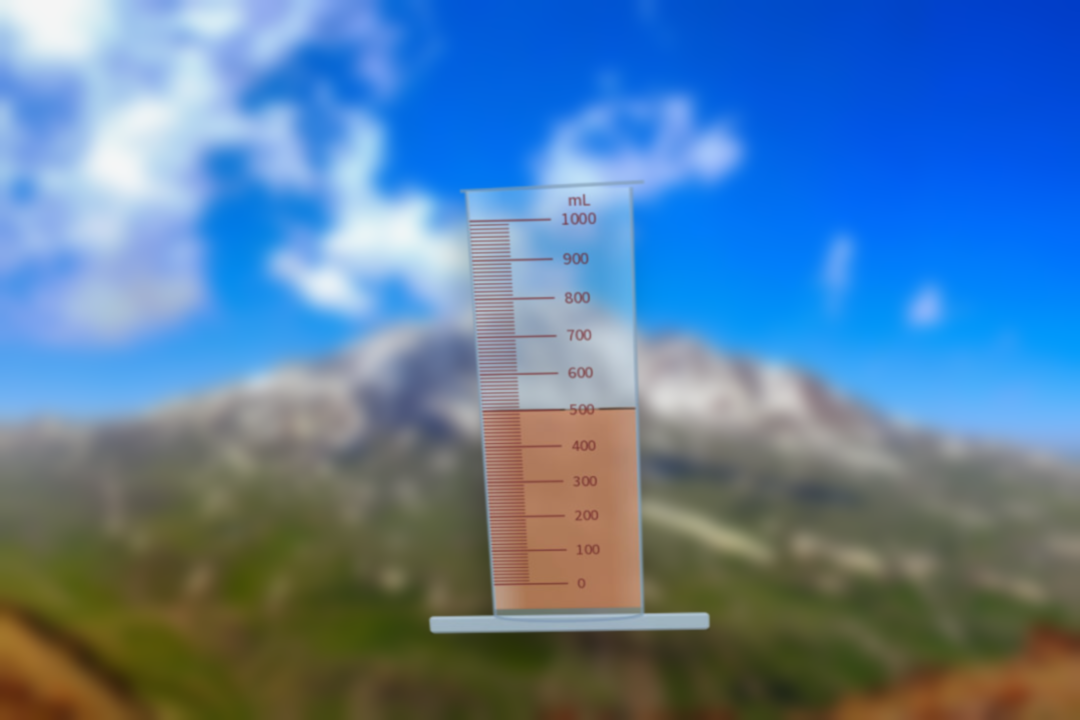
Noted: {"value": 500, "unit": "mL"}
